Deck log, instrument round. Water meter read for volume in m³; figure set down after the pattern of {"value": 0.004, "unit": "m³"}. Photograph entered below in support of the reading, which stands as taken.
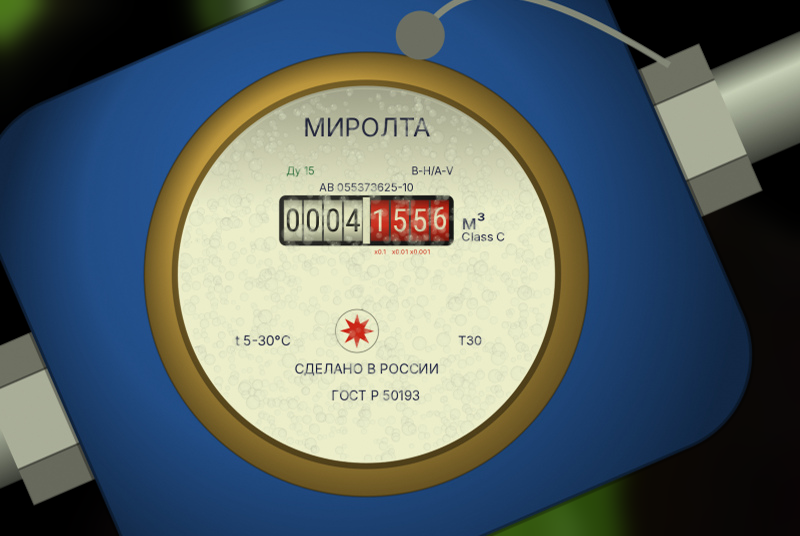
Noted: {"value": 4.1556, "unit": "m³"}
